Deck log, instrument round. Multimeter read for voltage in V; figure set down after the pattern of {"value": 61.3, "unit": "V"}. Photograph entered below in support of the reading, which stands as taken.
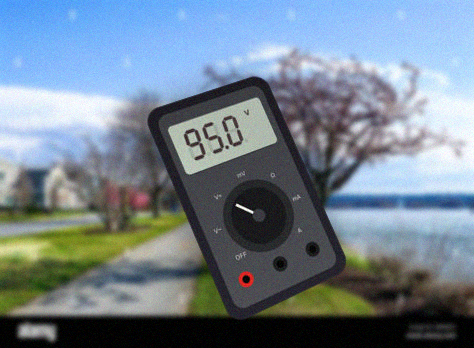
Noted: {"value": 95.0, "unit": "V"}
